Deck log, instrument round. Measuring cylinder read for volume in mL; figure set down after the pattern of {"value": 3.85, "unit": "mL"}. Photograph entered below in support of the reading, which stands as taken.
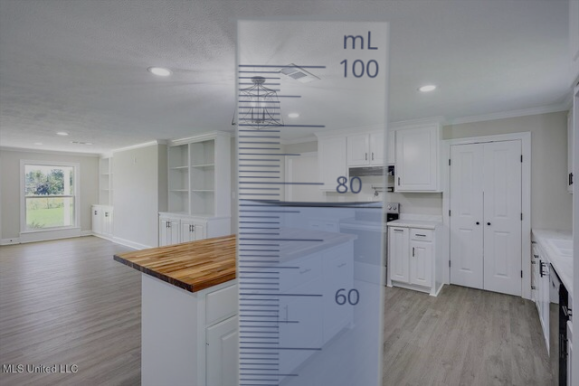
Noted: {"value": 76, "unit": "mL"}
